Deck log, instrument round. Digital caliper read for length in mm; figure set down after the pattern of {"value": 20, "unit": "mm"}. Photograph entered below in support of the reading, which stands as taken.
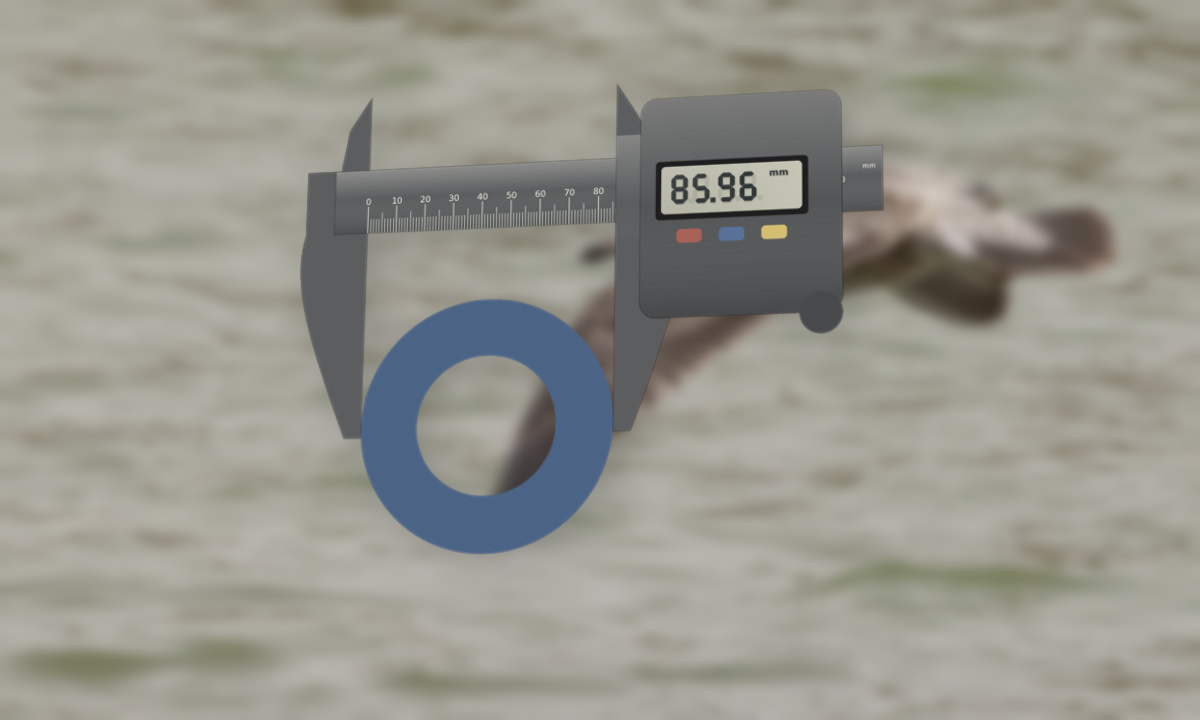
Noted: {"value": 85.96, "unit": "mm"}
